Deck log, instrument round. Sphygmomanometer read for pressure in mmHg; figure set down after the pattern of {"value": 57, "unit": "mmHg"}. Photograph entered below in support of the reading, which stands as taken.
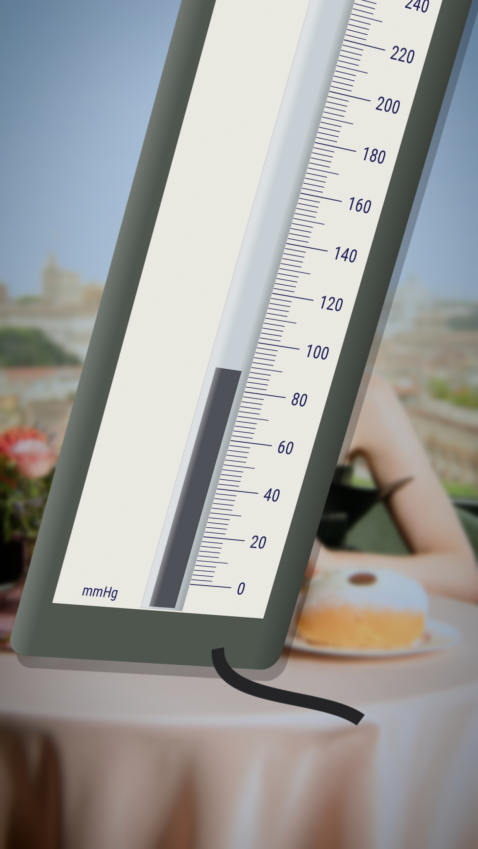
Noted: {"value": 88, "unit": "mmHg"}
